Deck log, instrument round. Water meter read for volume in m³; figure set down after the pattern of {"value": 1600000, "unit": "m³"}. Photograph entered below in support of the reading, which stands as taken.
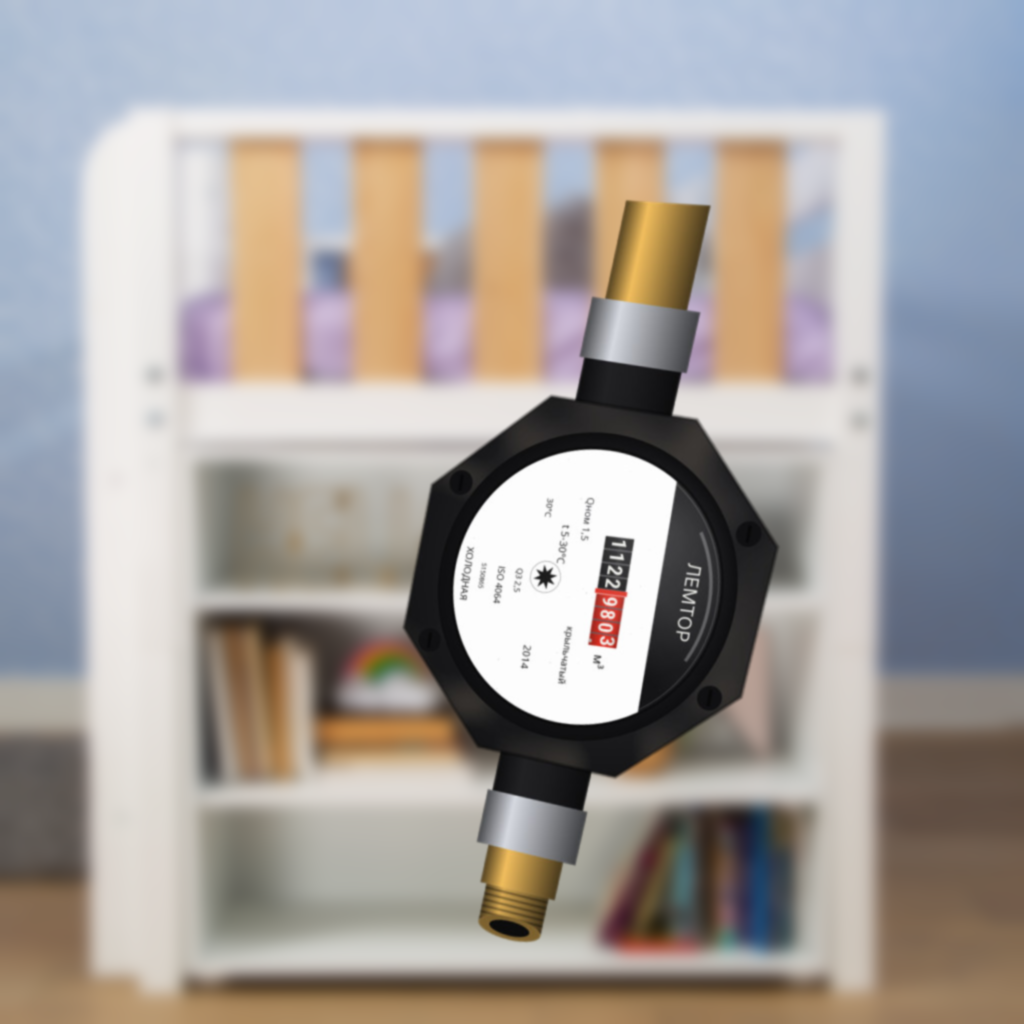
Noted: {"value": 1122.9803, "unit": "m³"}
